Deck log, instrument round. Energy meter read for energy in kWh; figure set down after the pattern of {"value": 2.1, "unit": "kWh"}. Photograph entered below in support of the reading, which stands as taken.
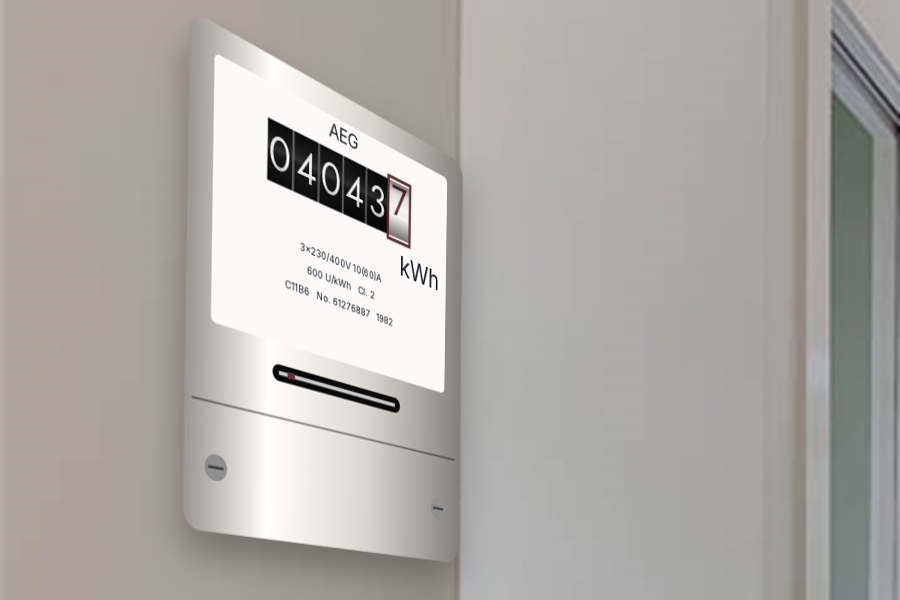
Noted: {"value": 4043.7, "unit": "kWh"}
